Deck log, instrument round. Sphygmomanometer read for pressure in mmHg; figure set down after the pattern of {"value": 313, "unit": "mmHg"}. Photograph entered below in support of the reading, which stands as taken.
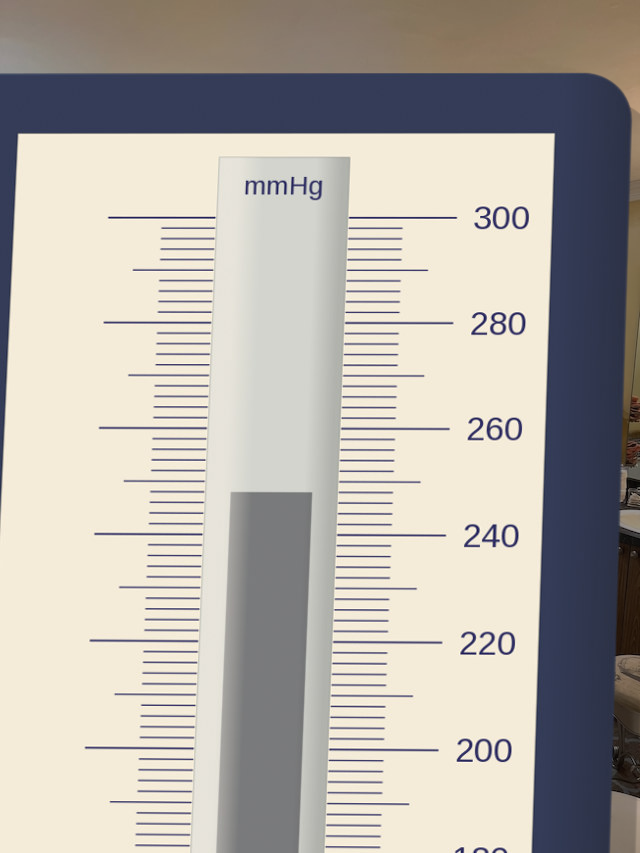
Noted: {"value": 248, "unit": "mmHg"}
